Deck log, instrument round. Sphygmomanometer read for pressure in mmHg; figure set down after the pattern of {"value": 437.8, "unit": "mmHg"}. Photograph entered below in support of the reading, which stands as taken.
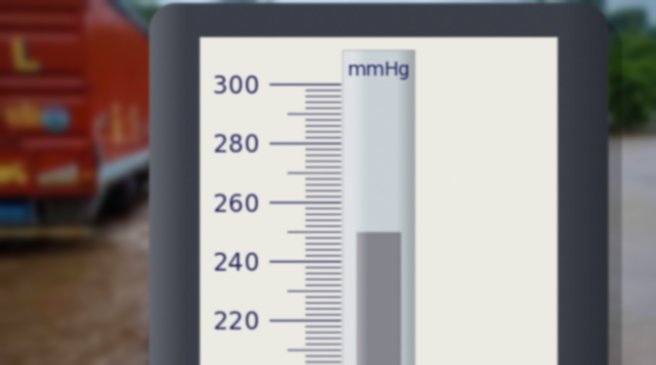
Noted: {"value": 250, "unit": "mmHg"}
